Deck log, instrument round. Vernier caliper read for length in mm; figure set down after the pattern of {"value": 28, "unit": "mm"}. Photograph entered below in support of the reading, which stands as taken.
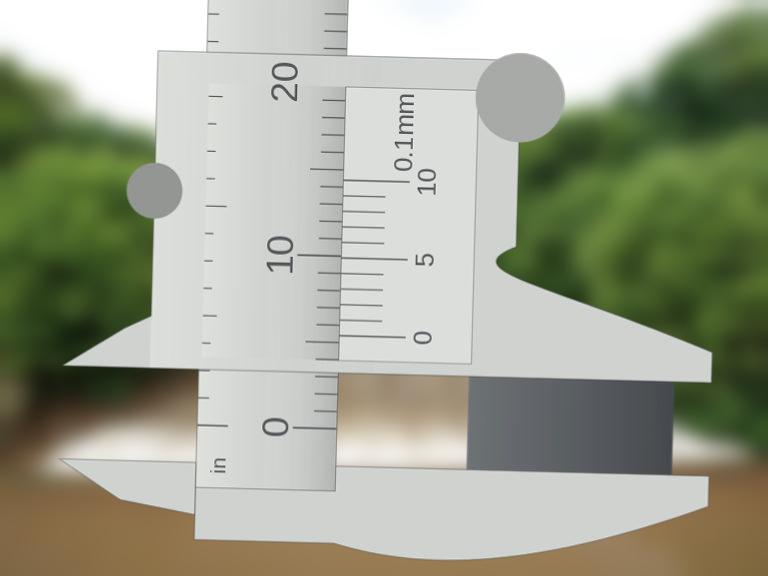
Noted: {"value": 5.4, "unit": "mm"}
